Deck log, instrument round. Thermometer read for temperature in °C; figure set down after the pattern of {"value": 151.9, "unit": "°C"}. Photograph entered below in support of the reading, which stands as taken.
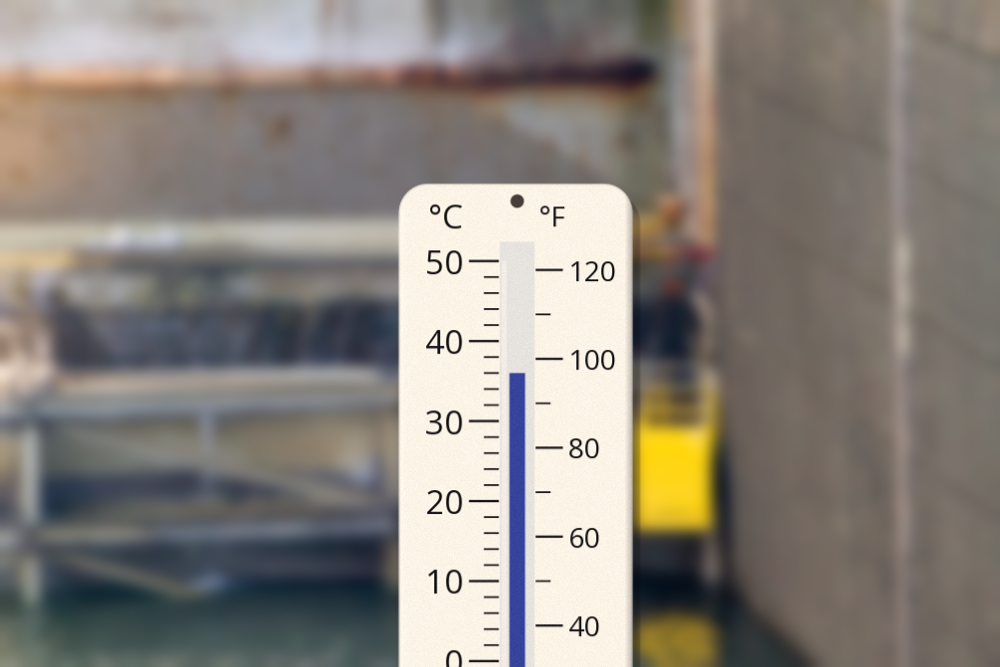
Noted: {"value": 36, "unit": "°C"}
